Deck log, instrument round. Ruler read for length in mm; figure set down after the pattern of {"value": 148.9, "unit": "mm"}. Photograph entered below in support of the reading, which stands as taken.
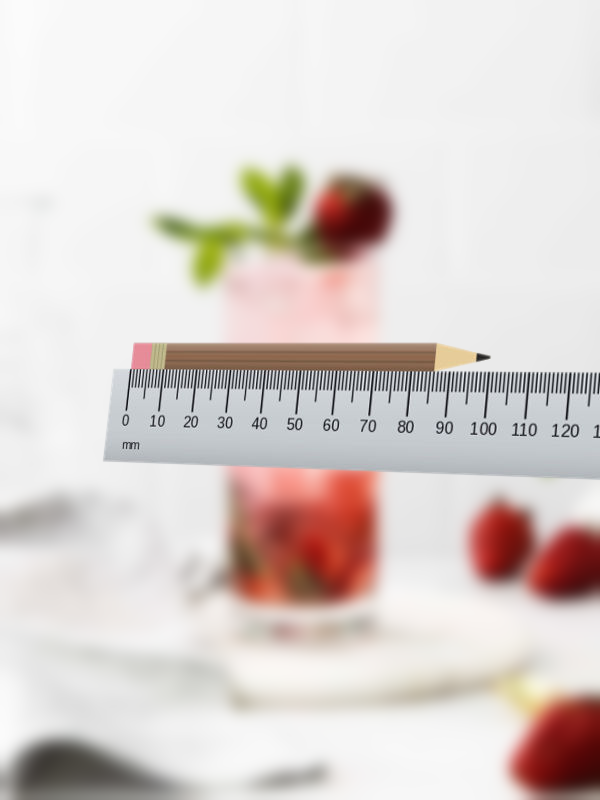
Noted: {"value": 100, "unit": "mm"}
